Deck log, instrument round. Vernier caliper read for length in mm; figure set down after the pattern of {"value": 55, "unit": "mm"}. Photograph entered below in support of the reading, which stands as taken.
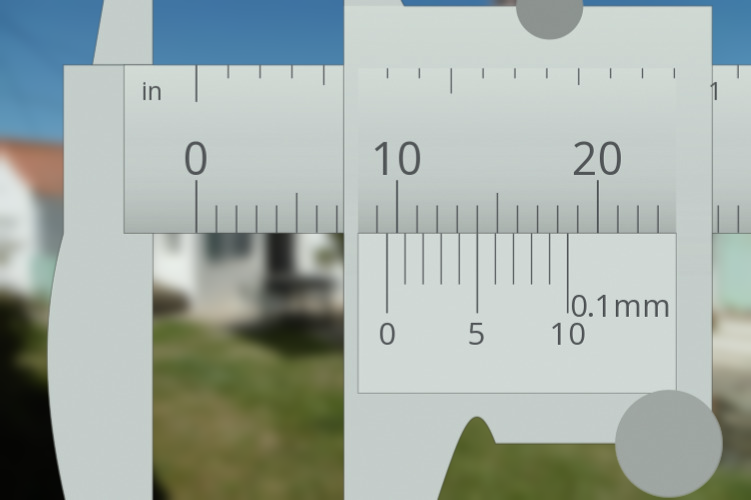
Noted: {"value": 9.5, "unit": "mm"}
